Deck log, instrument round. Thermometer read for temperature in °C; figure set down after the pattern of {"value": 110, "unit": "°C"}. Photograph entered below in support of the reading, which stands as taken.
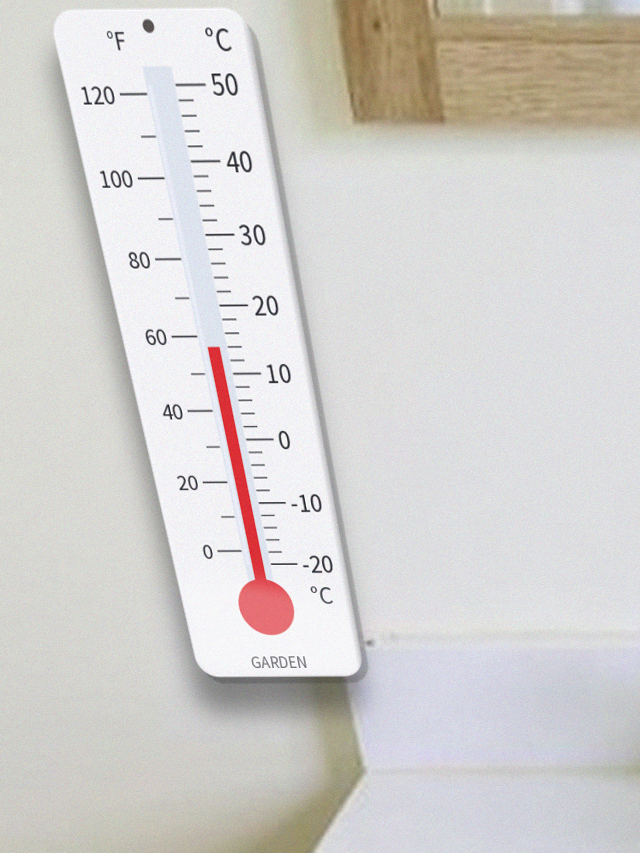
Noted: {"value": 14, "unit": "°C"}
